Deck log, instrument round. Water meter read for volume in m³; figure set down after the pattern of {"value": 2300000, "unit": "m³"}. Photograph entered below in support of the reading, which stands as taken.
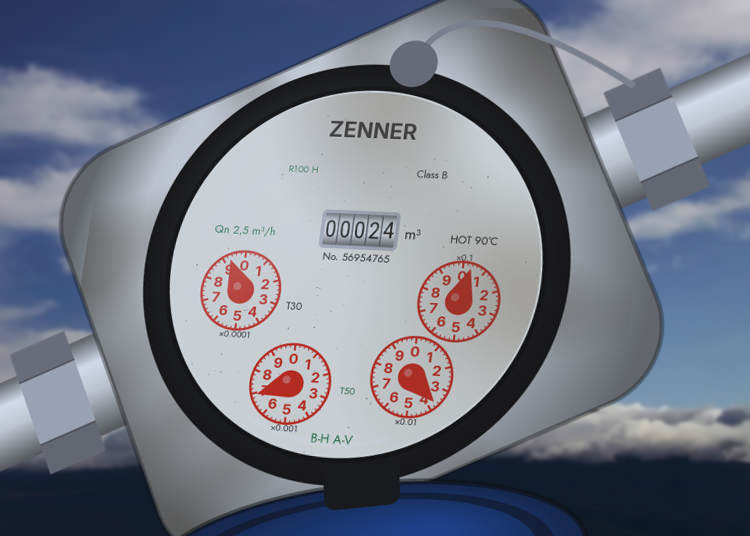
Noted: {"value": 24.0369, "unit": "m³"}
